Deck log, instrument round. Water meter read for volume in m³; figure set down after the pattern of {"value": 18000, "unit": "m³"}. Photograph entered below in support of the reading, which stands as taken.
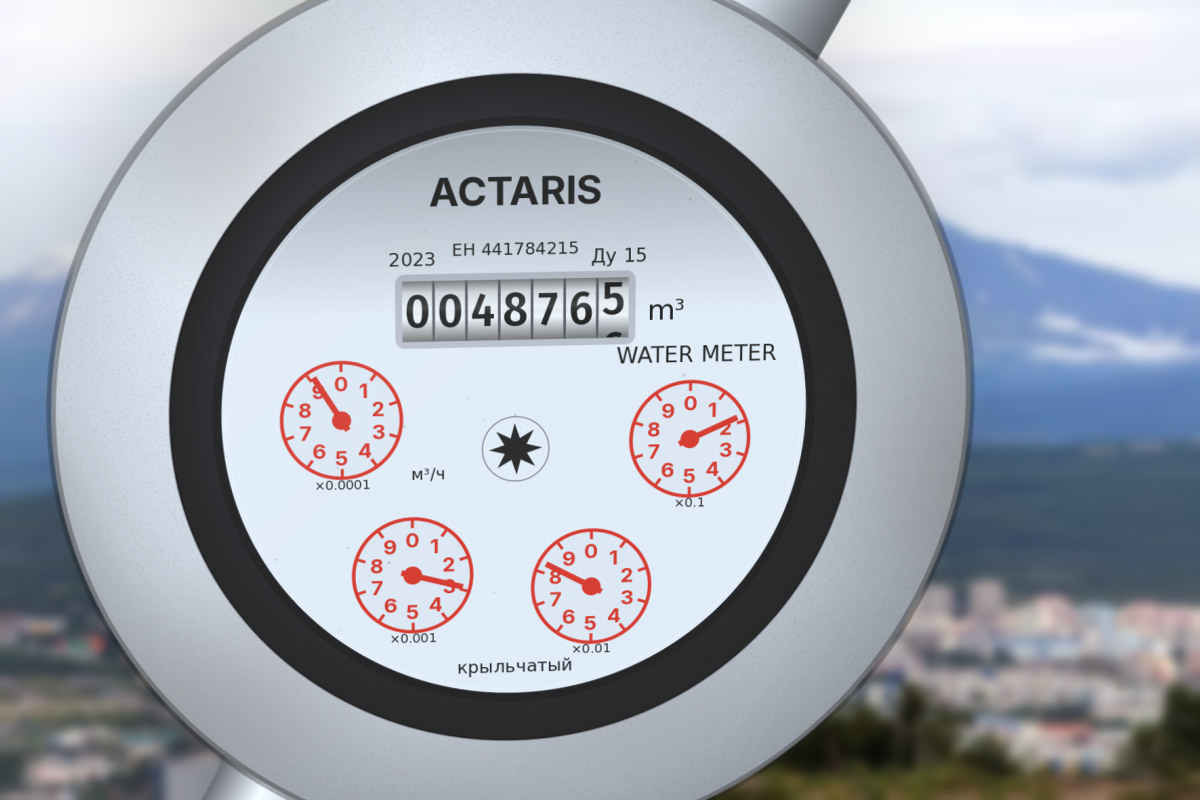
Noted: {"value": 48765.1829, "unit": "m³"}
